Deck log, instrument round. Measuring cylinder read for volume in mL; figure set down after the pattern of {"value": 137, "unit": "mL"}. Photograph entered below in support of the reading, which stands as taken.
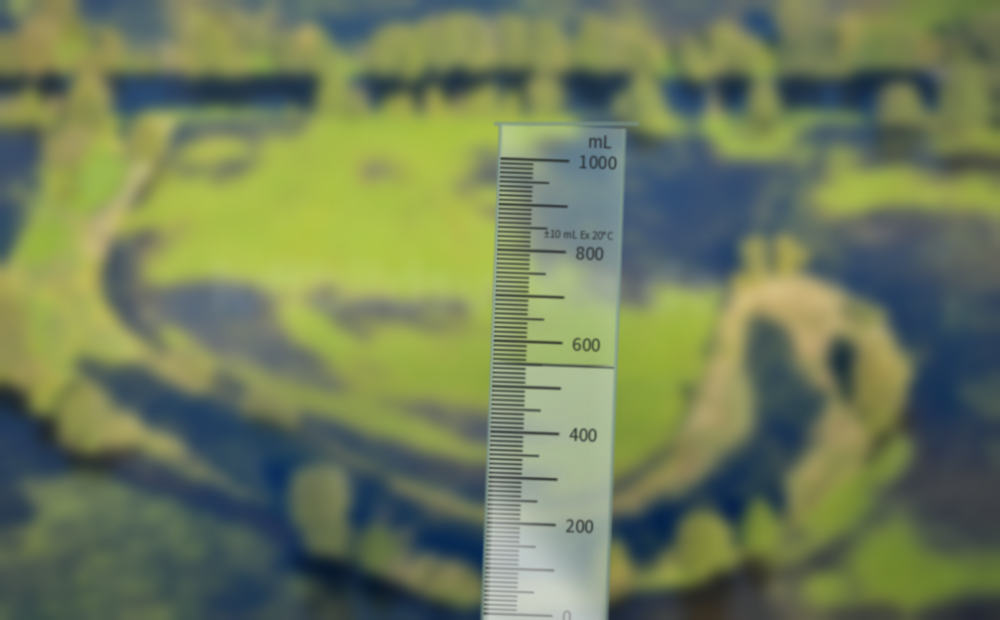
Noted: {"value": 550, "unit": "mL"}
